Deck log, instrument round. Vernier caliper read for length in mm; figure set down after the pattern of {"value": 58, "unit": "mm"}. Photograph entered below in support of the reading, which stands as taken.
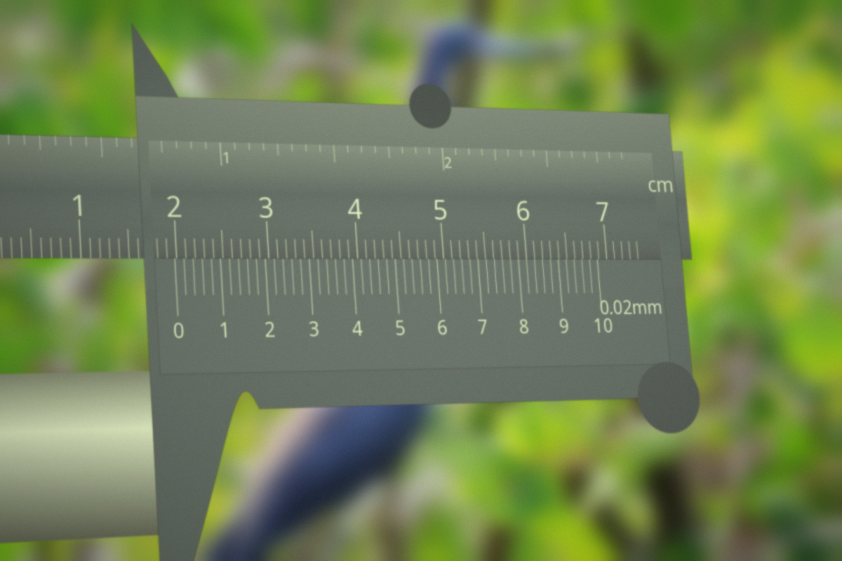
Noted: {"value": 19.8, "unit": "mm"}
